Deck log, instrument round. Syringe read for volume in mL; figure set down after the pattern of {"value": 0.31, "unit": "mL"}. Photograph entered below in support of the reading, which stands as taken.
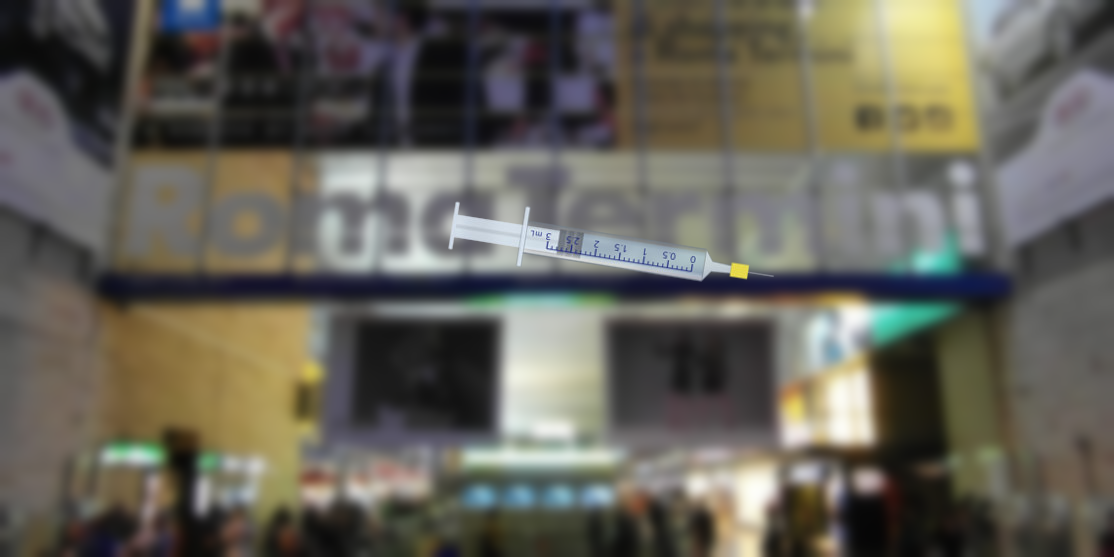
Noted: {"value": 2.3, "unit": "mL"}
